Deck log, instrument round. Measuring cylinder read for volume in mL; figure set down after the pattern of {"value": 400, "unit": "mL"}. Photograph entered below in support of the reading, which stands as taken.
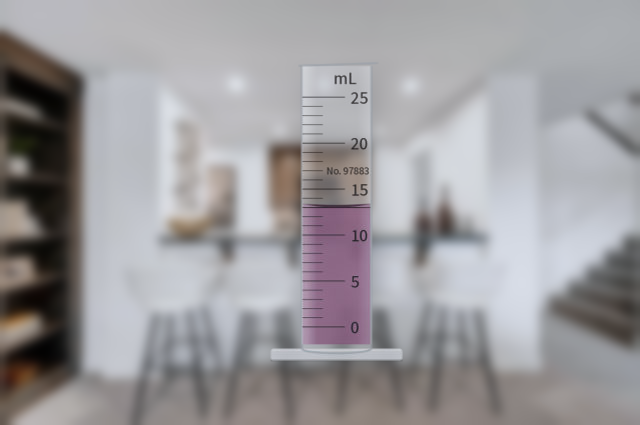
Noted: {"value": 13, "unit": "mL"}
